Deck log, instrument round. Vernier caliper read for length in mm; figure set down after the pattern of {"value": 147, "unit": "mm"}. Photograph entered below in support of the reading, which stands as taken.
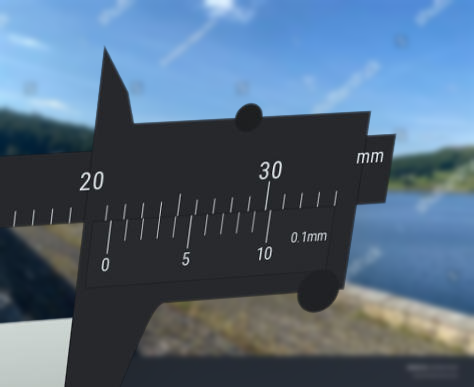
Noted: {"value": 21.3, "unit": "mm"}
